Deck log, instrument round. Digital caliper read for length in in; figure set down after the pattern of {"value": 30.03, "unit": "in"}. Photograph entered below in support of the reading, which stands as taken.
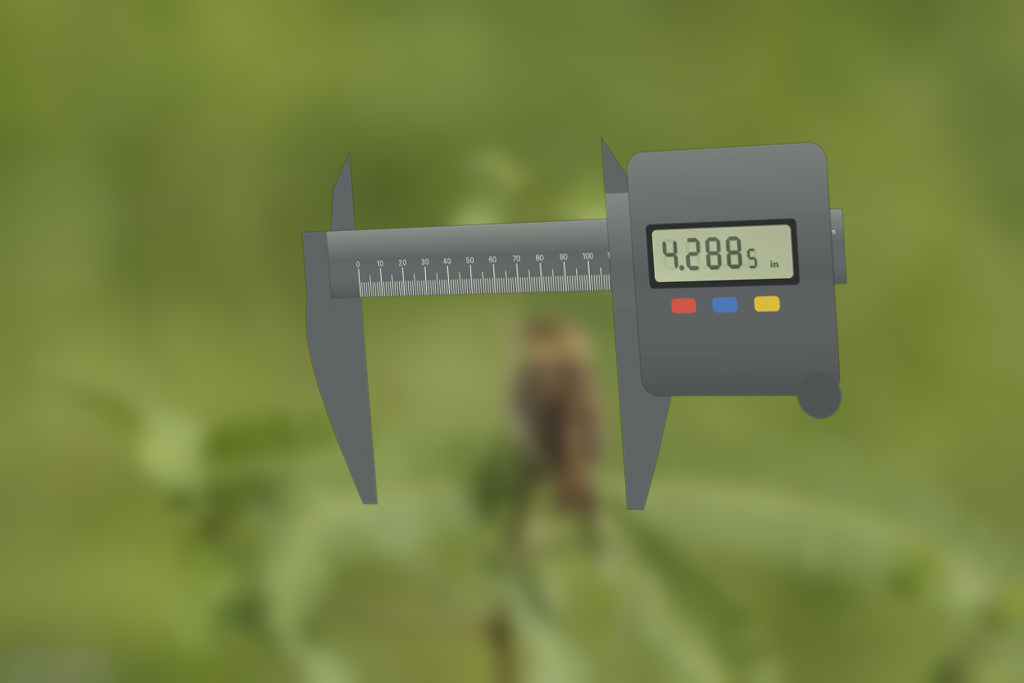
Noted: {"value": 4.2885, "unit": "in"}
